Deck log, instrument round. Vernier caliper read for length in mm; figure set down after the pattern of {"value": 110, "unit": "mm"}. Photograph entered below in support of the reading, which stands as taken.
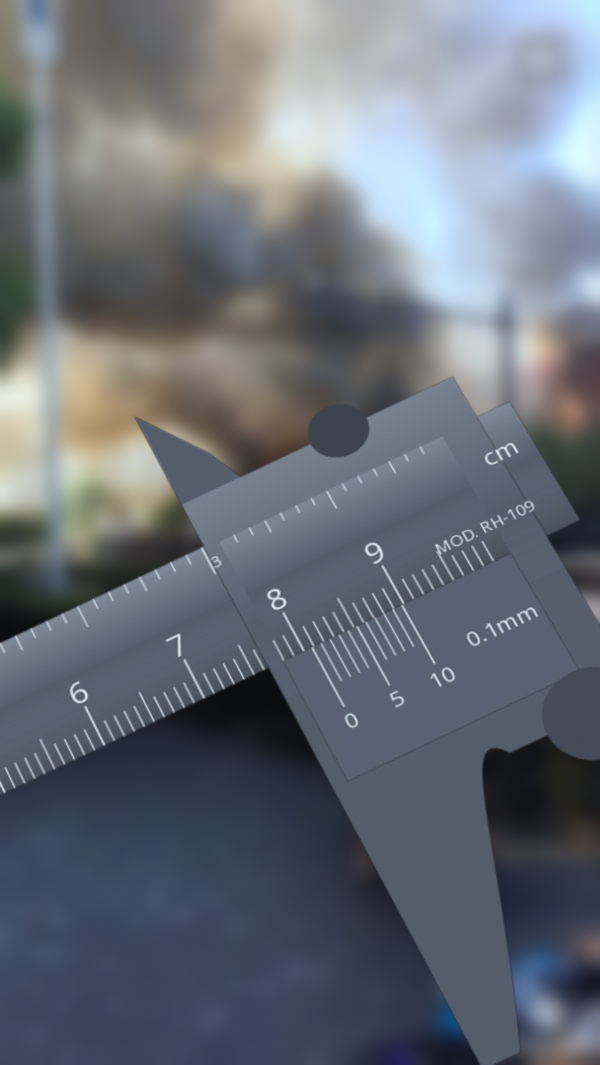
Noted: {"value": 80.8, "unit": "mm"}
